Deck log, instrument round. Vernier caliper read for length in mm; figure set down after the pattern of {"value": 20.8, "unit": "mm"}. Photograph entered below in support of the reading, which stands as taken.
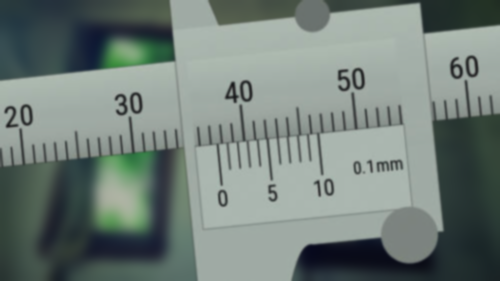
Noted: {"value": 37.6, "unit": "mm"}
